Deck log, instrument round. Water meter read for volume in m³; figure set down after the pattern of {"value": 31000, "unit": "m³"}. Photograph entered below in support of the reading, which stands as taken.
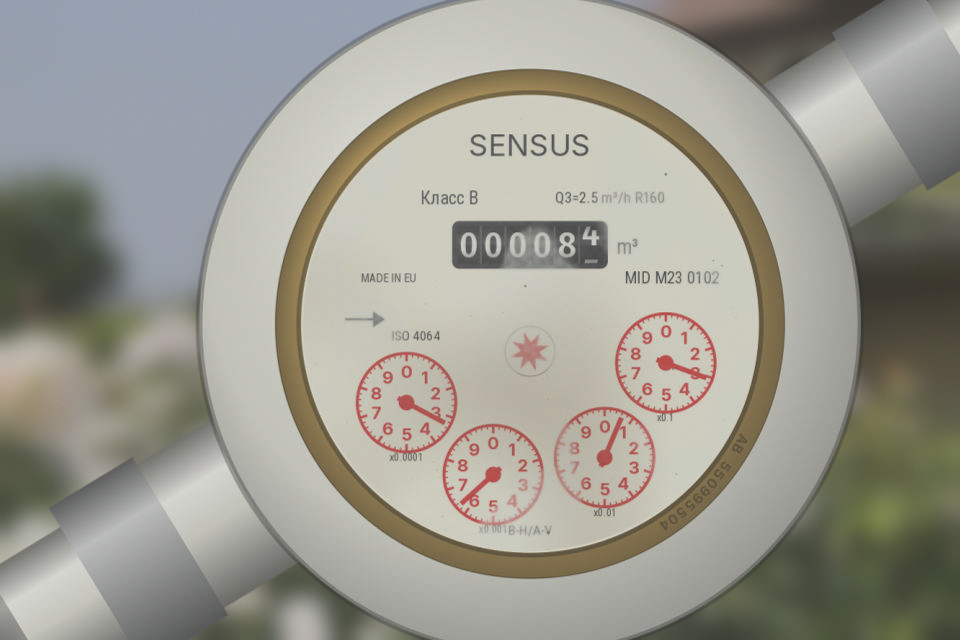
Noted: {"value": 84.3063, "unit": "m³"}
